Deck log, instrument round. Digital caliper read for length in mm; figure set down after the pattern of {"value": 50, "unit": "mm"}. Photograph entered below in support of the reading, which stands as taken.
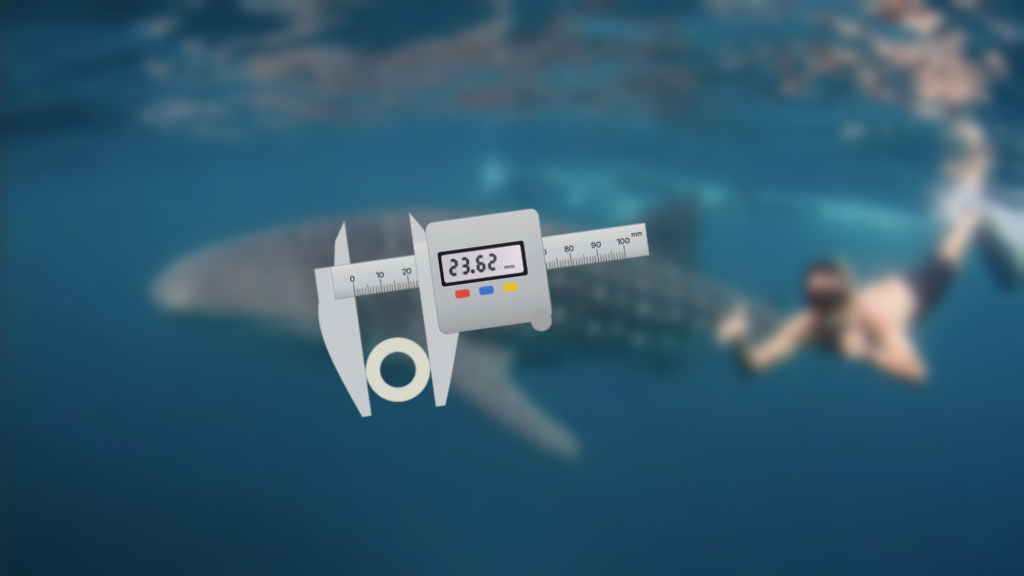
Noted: {"value": 23.62, "unit": "mm"}
